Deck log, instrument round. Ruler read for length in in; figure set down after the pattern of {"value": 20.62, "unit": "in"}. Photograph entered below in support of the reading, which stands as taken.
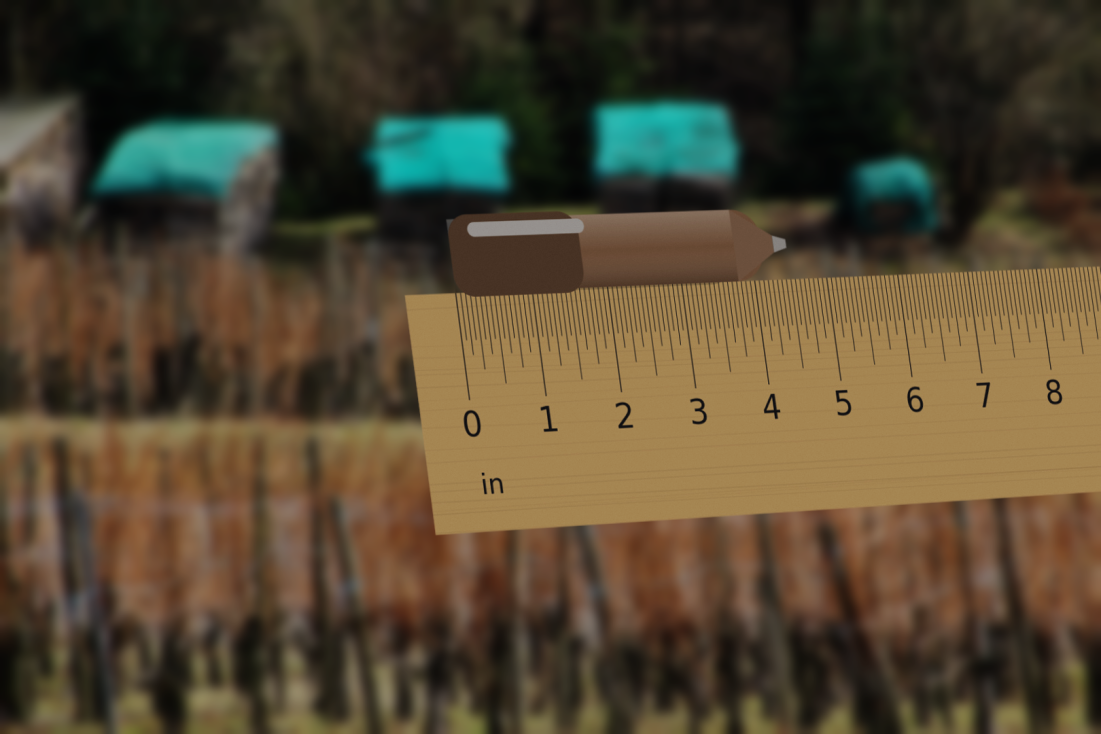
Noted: {"value": 4.5, "unit": "in"}
